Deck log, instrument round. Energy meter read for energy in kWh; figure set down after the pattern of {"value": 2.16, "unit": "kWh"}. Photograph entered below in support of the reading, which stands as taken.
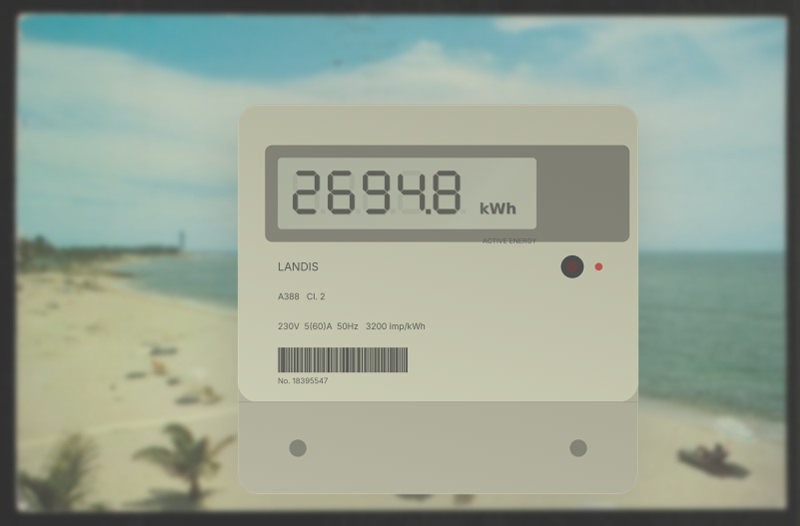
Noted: {"value": 2694.8, "unit": "kWh"}
